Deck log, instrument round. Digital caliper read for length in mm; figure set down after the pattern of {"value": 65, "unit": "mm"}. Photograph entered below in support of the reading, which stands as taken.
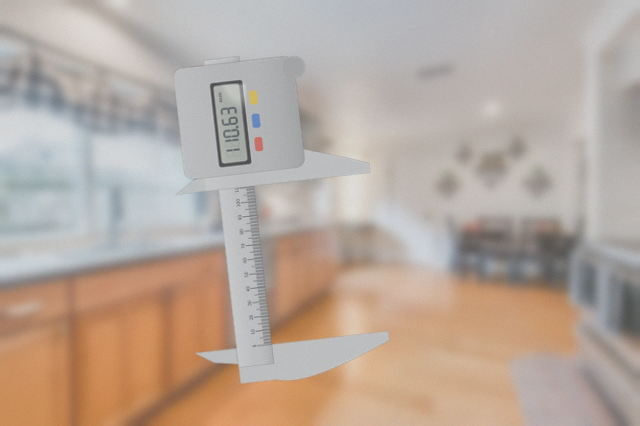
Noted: {"value": 110.63, "unit": "mm"}
